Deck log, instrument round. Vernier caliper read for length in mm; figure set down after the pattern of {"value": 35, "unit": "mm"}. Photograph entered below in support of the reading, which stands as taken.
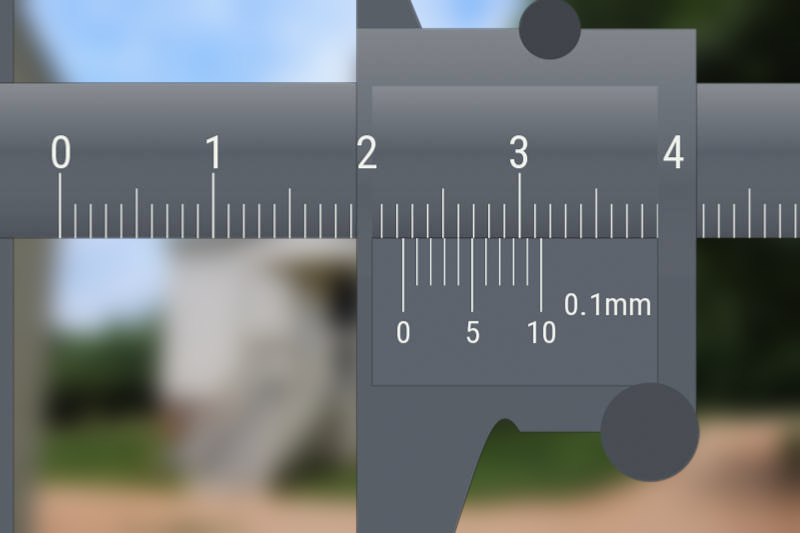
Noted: {"value": 22.4, "unit": "mm"}
